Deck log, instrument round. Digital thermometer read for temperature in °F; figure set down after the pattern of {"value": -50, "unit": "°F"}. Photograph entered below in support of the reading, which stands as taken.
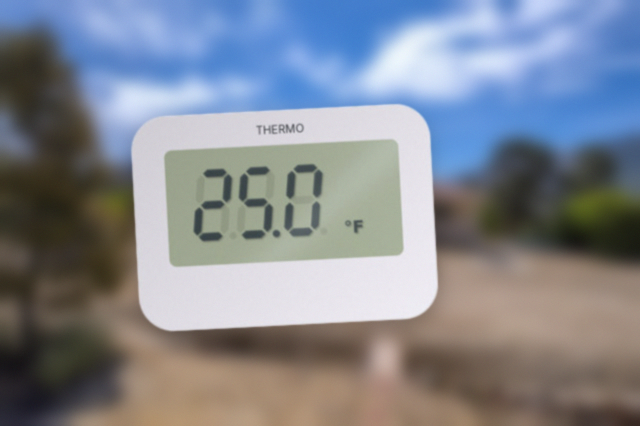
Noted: {"value": 25.0, "unit": "°F"}
